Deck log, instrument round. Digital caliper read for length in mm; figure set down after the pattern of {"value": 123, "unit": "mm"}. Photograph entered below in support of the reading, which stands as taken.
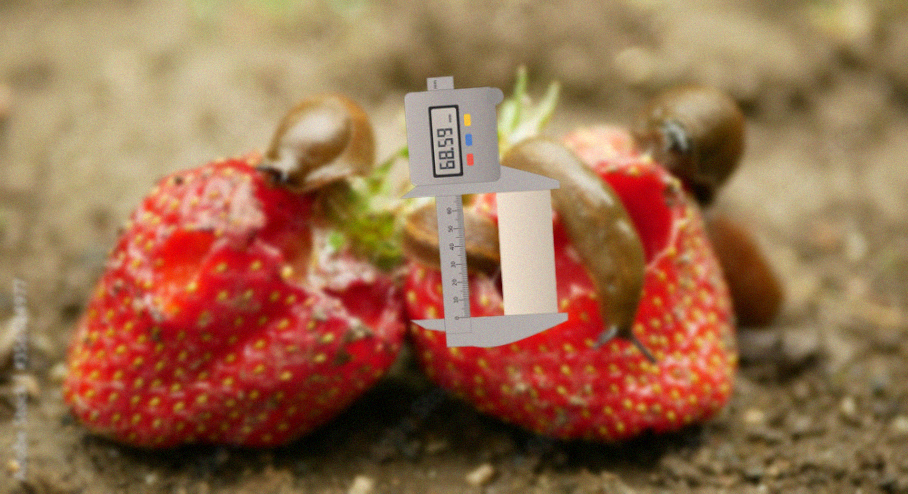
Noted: {"value": 68.59, "unit": "mm"}
